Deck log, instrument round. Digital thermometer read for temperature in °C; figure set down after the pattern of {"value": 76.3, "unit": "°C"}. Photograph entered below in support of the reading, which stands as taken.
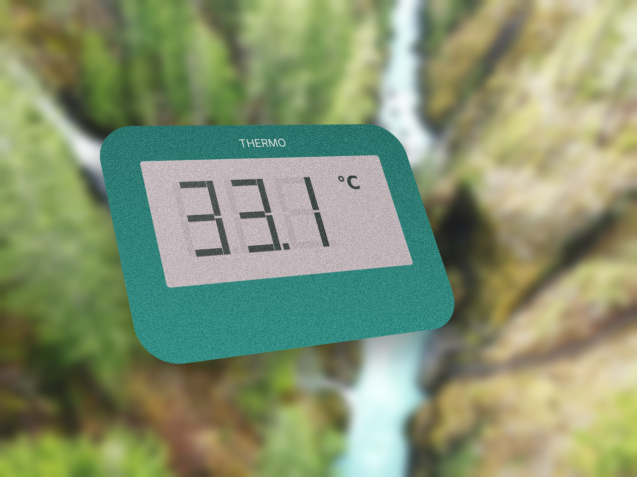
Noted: {"value": 33.1, "unit": "°C"}
